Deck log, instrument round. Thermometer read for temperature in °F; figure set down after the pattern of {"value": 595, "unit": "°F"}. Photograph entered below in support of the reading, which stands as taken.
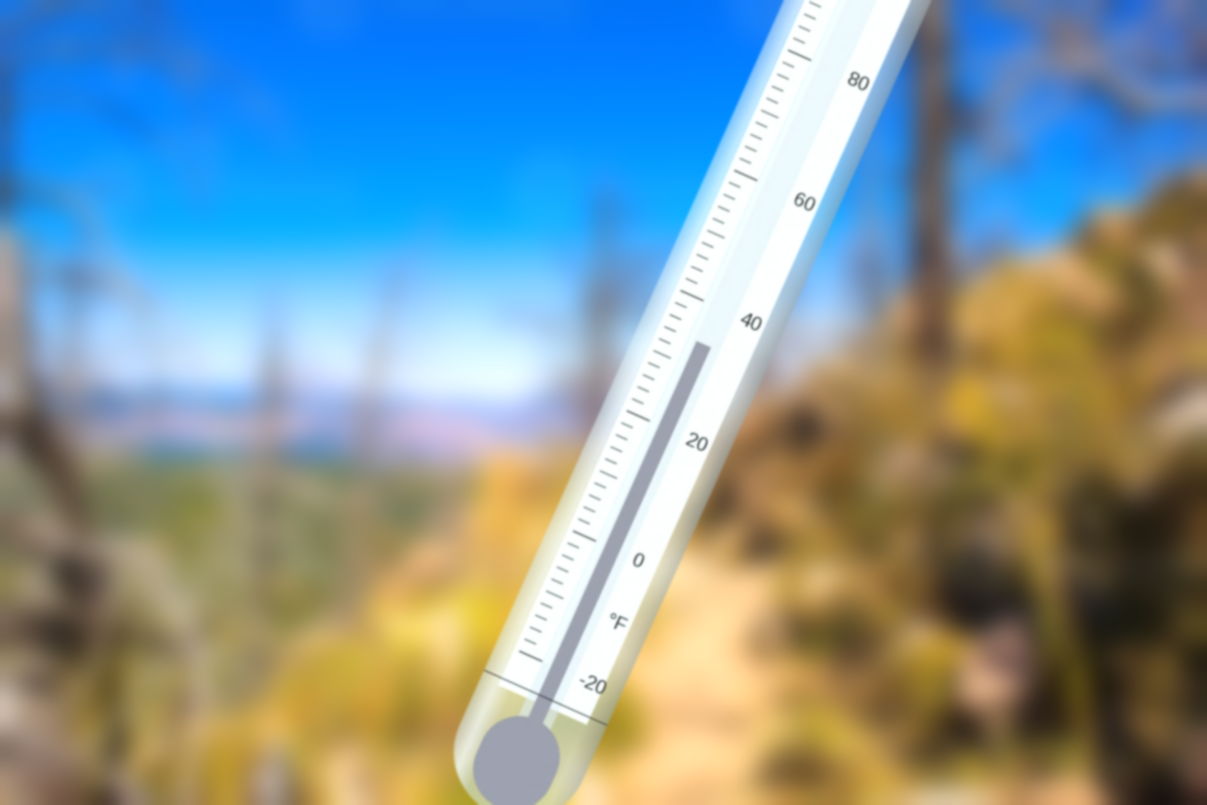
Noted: {"value": 34, "unit": "°F"}
